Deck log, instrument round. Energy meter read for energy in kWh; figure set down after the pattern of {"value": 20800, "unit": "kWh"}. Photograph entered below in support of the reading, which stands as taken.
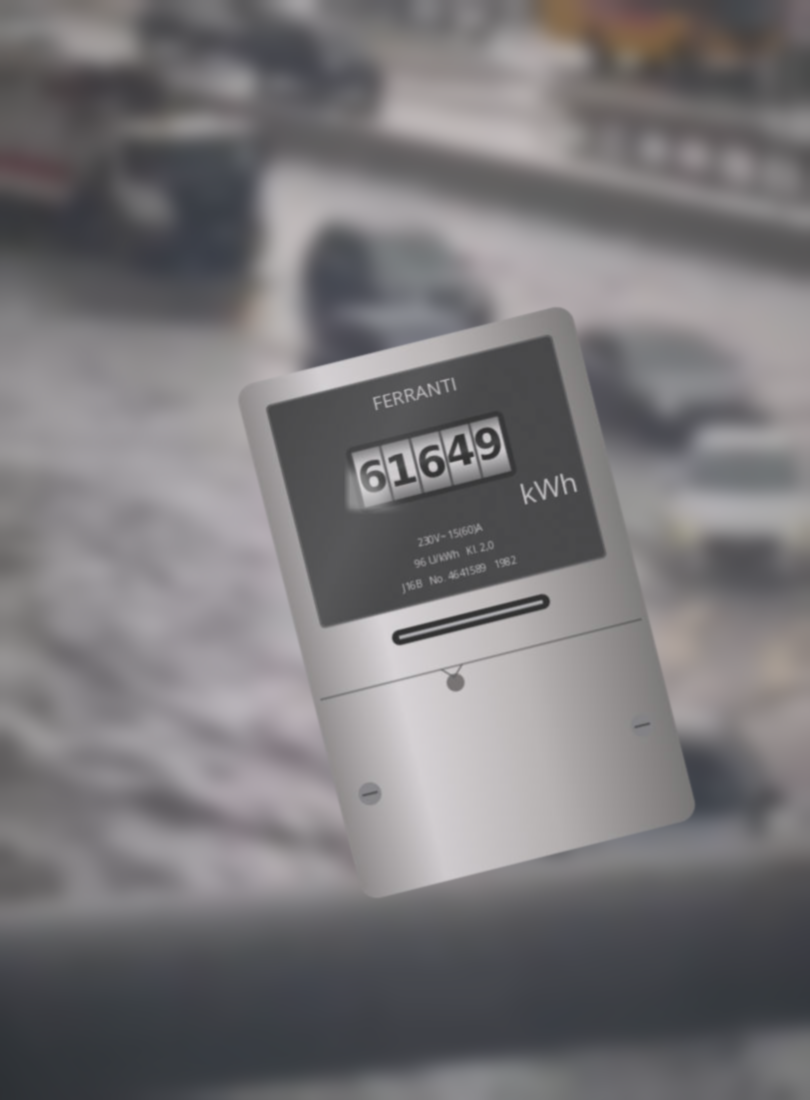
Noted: {"value": 61649, "unit": "kWh"}
